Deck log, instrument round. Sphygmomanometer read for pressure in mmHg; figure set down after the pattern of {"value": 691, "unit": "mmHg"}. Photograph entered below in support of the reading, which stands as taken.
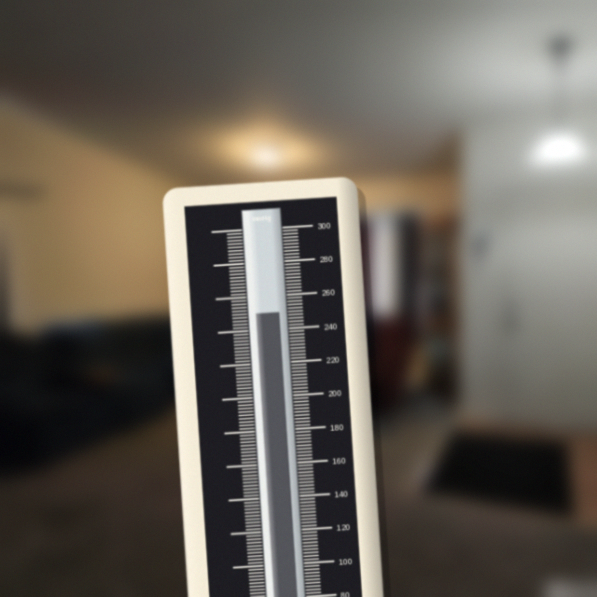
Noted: {"value": 250, "unit": "mmHg"}
